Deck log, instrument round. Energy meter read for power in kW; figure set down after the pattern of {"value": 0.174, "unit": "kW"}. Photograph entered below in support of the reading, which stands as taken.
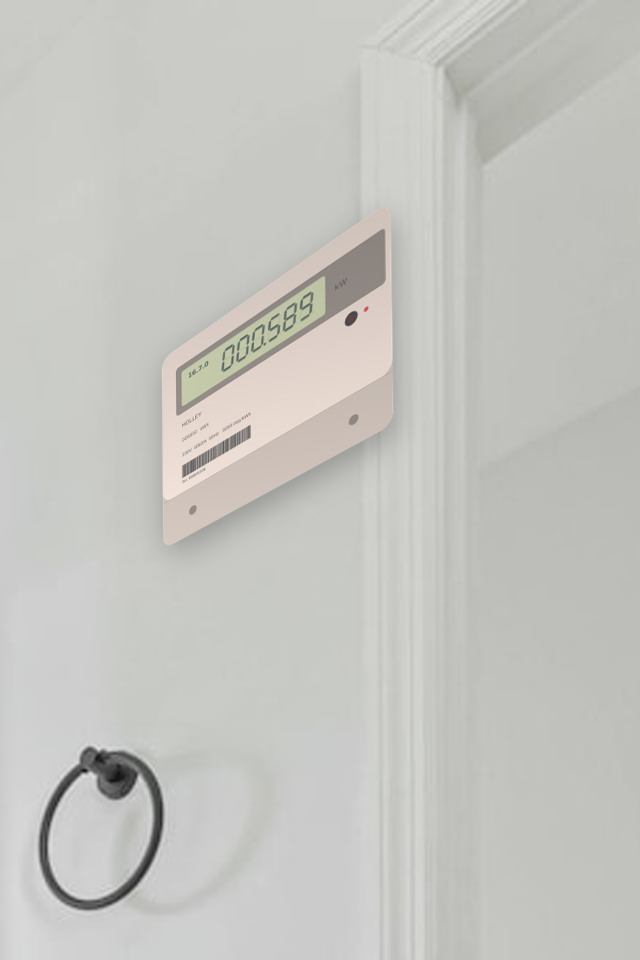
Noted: {"value": 0.589, "unit": "kW"}
